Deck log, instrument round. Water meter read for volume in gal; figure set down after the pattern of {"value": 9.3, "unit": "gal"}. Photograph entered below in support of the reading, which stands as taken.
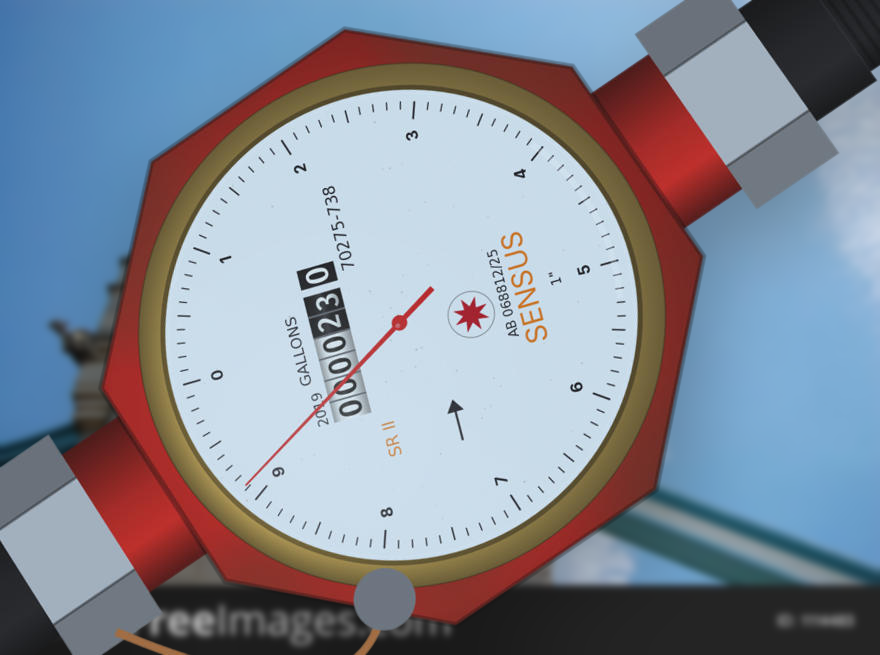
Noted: {"value": 229.1, "unit": "gal"}
